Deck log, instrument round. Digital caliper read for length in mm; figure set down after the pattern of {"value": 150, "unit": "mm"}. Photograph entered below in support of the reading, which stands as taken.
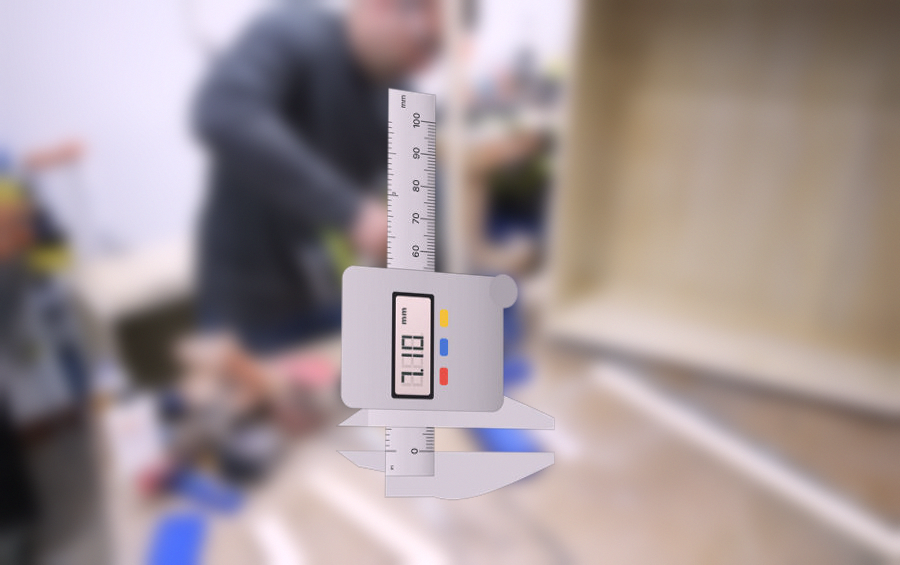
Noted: {"value": 7.10, "unit": "mm"}
